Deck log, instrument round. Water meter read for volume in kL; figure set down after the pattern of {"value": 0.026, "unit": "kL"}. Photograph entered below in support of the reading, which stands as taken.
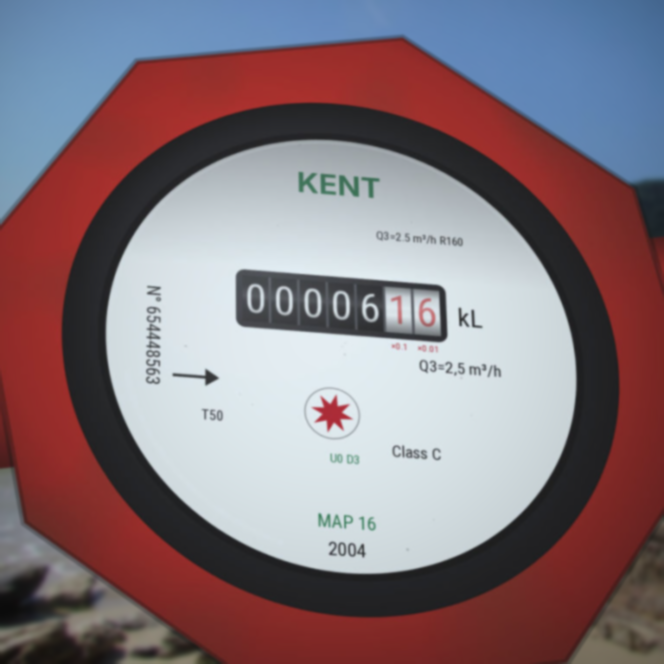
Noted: {"value": 6.16, "unit": "kL"}
